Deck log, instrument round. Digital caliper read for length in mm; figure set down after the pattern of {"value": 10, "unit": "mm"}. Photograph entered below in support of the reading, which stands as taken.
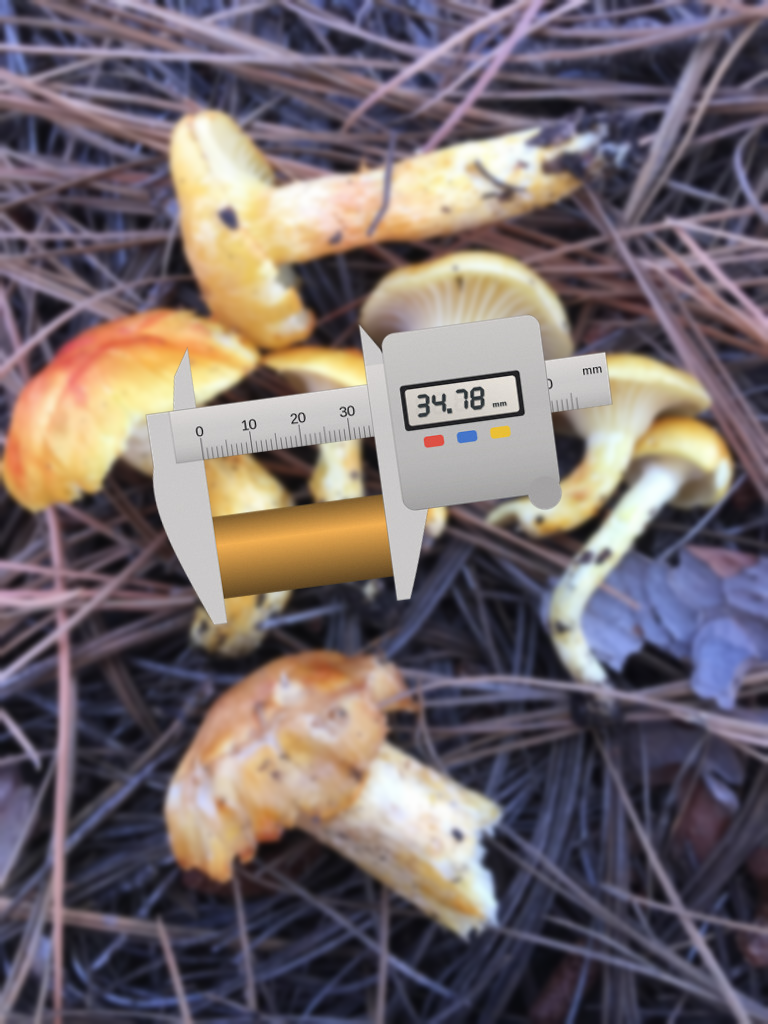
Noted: {"value": 34.78, "unit": "mm"}
